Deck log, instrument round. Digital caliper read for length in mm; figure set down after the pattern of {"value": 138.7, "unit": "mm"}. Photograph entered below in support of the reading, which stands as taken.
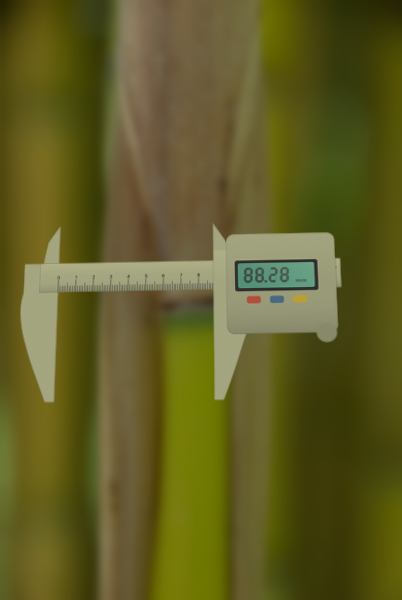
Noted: {"value": 88.28, "unit": "mm"}
